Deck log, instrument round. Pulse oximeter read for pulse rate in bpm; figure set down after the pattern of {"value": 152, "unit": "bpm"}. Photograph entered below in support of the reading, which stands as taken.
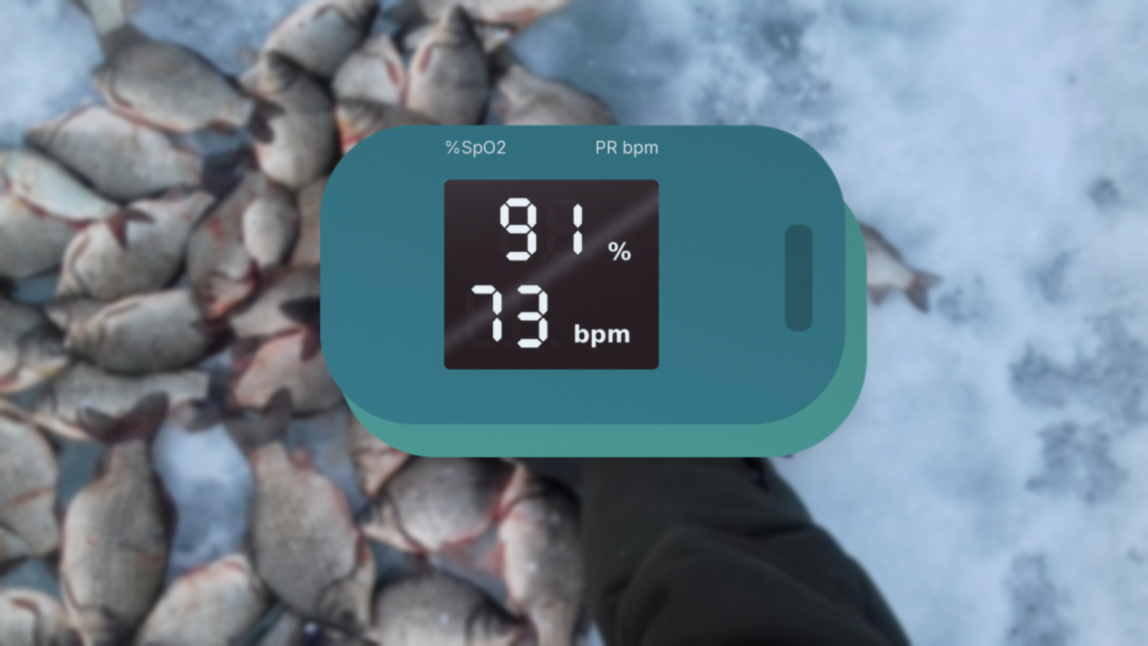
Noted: {"value": 73, "unit": "bpm"}
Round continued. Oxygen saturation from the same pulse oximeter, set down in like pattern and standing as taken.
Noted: {"value": 91, "unit": "%"}
